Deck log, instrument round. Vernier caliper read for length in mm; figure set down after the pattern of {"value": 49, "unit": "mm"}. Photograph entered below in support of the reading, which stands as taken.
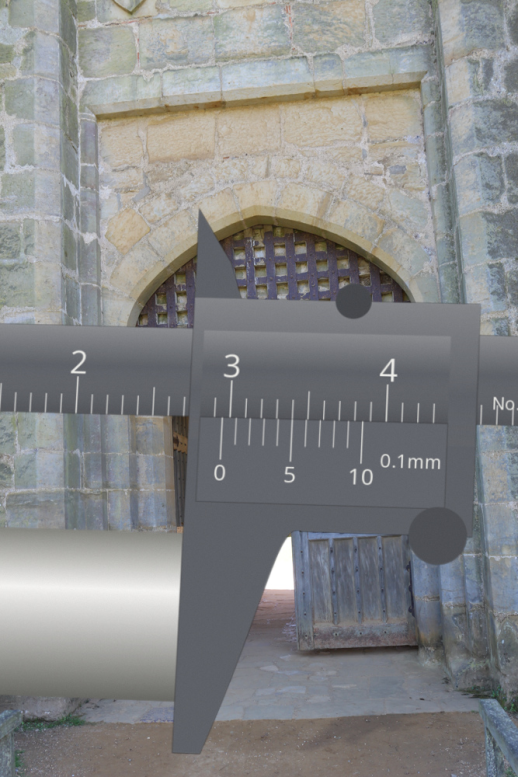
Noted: {"value": 29.5, "unit": "mm"}
